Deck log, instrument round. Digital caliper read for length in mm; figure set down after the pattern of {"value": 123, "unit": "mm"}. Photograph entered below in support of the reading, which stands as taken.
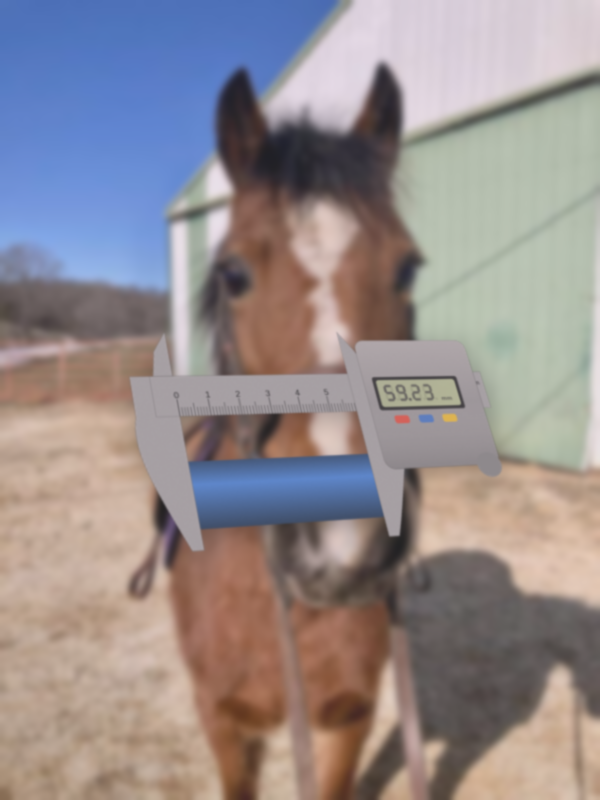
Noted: {"value": 59.23, "unit": "mm"}
